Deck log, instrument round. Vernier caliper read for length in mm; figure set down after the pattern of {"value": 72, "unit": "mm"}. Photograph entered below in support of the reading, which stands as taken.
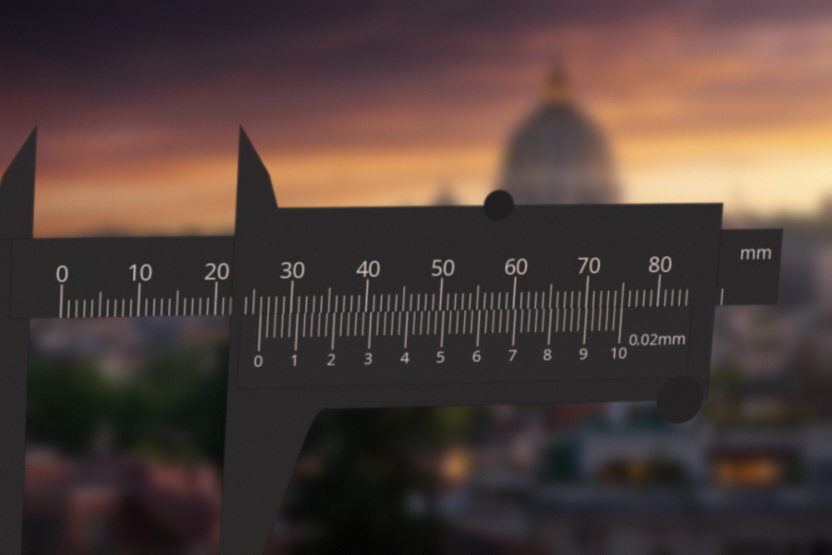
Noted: {"value": 26.0, "unit": "mm"}
